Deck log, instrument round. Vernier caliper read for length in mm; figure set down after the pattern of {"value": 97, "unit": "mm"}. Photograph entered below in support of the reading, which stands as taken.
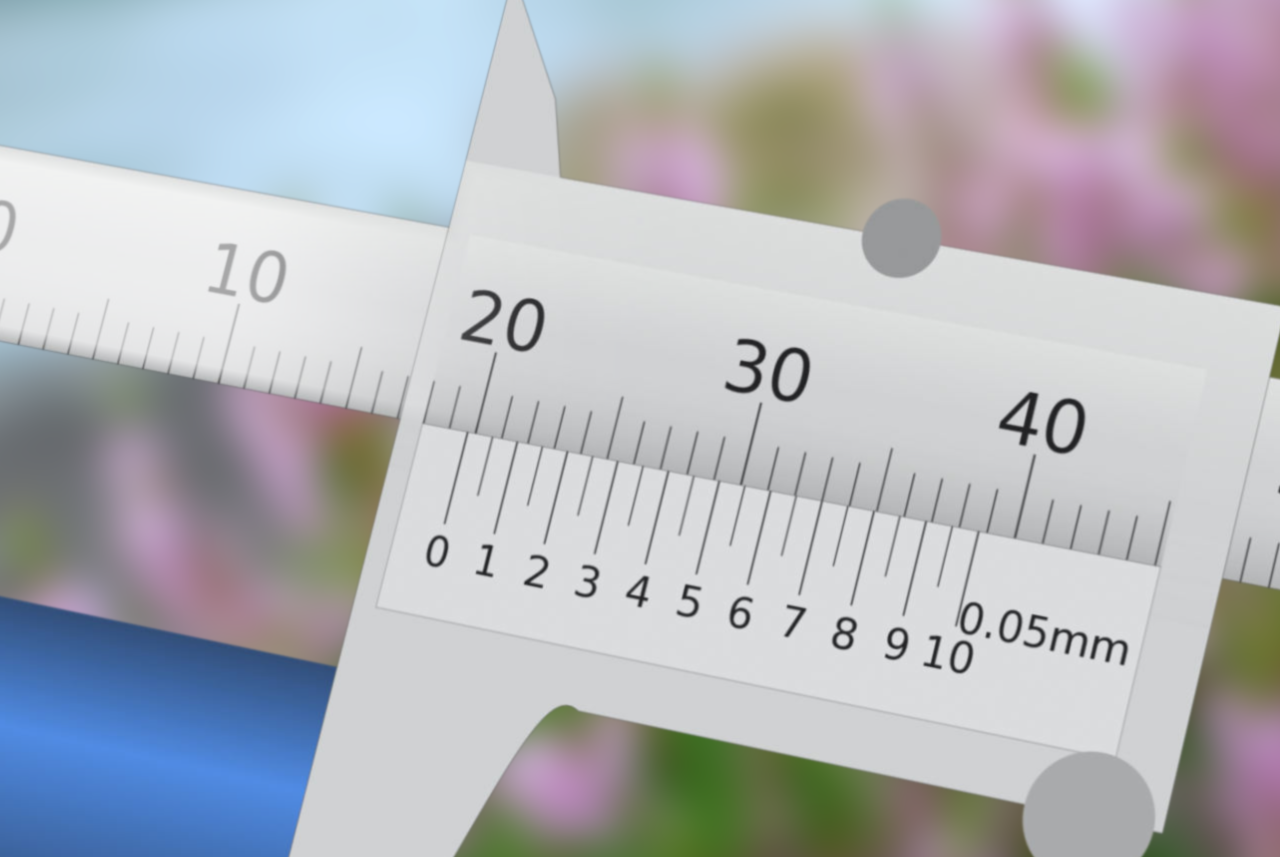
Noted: {"value": 19.7, "unit": "mm"}
